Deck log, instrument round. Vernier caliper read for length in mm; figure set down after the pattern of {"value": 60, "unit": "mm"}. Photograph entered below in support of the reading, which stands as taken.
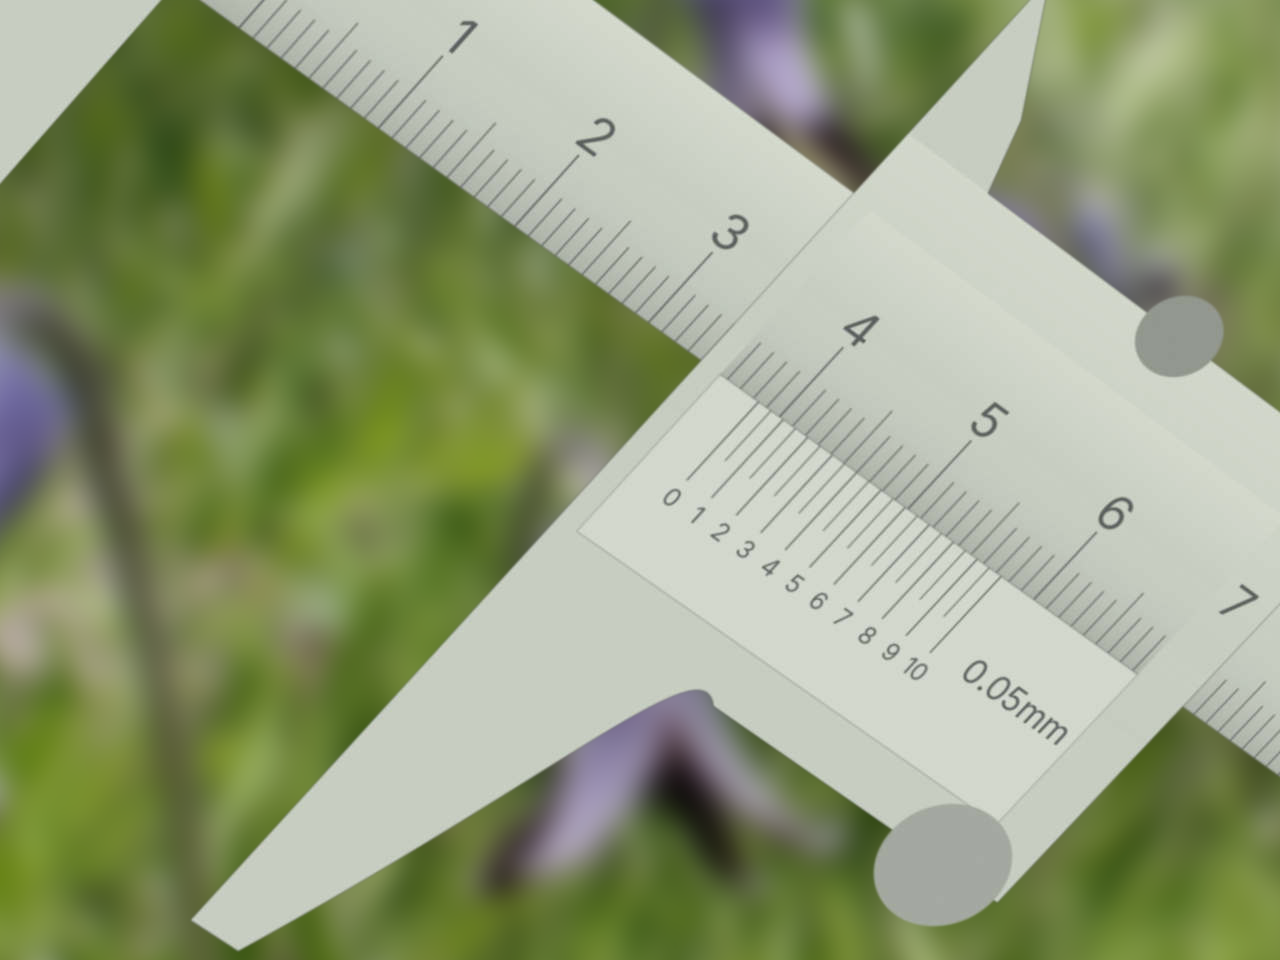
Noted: {"value": 38.4, "unit": "mm"}
